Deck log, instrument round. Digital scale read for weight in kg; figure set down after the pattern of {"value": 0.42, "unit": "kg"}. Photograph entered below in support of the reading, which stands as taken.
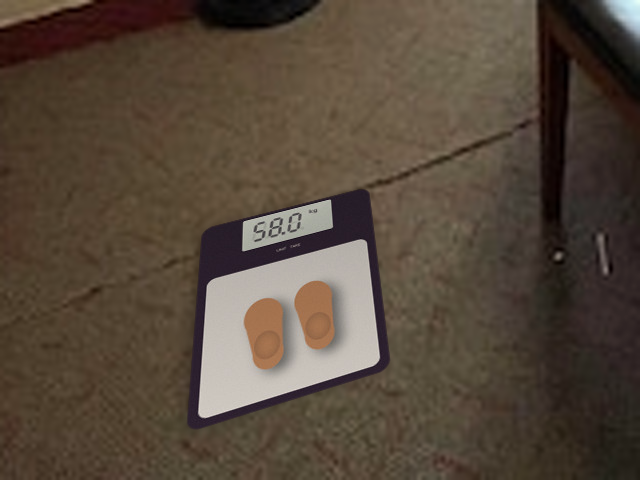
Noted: {"value": 58.0, "unit": "kg"}
